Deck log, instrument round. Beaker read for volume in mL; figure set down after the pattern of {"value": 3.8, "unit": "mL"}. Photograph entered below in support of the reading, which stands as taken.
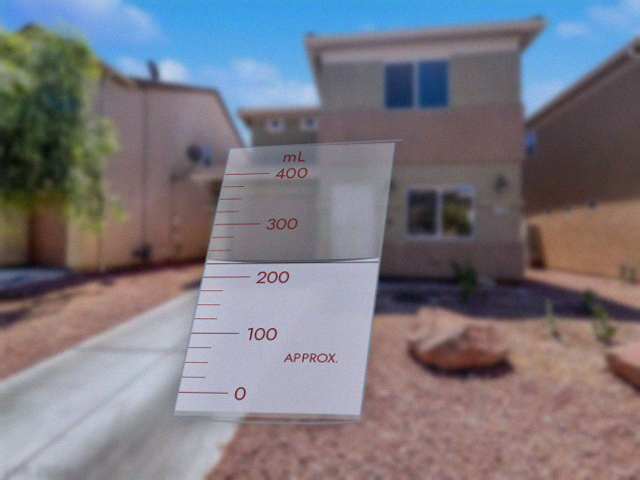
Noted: {"value": 225, "unit": "mL"}
